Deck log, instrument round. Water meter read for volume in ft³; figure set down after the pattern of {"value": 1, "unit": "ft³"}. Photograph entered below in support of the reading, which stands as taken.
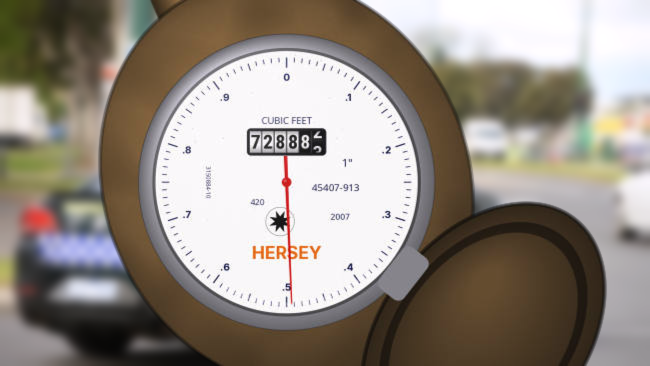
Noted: {"value": 728882.49, "unit": "ft³"}
